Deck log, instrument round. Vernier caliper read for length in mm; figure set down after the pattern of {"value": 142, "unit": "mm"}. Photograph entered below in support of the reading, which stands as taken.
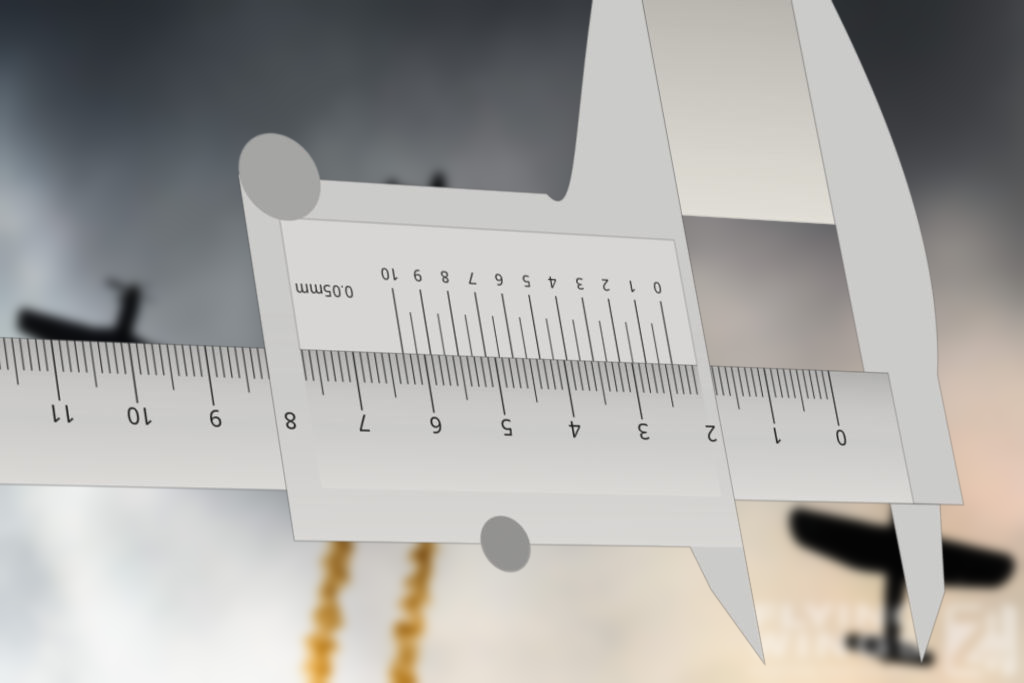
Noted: {"value": 24.0, "unit": "mm"}
